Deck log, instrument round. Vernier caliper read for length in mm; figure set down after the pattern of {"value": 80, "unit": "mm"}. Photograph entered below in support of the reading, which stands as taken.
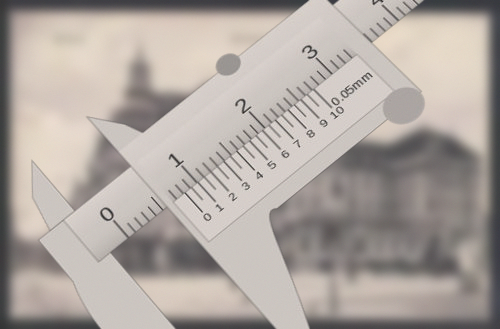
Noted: {"value": 8.2, "unit": "mm"}
